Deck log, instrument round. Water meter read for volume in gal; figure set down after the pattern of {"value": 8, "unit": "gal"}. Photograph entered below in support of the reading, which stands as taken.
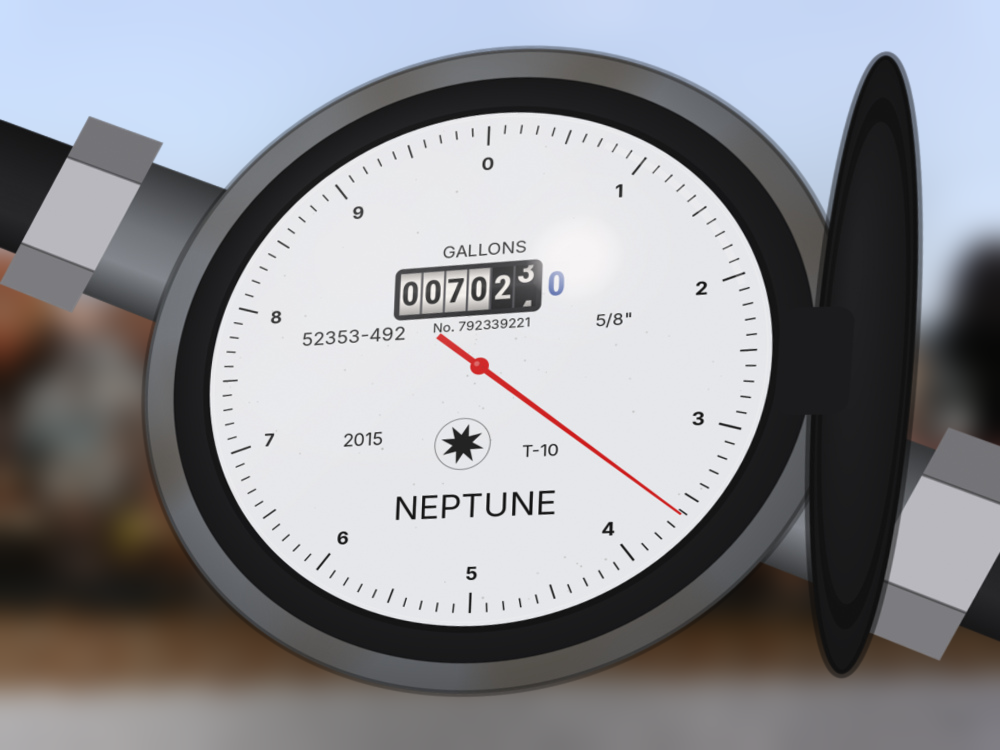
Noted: {"value": 70233.6, "unit": "gal"}
